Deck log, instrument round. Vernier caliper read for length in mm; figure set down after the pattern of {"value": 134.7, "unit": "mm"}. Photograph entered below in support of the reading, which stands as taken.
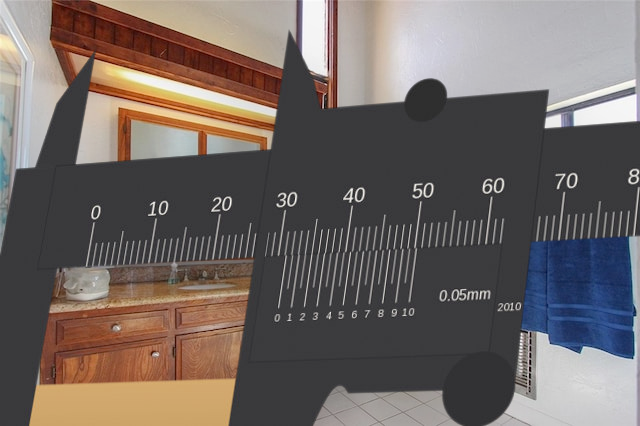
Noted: {"value": 31.2, "unit": "mm"}
